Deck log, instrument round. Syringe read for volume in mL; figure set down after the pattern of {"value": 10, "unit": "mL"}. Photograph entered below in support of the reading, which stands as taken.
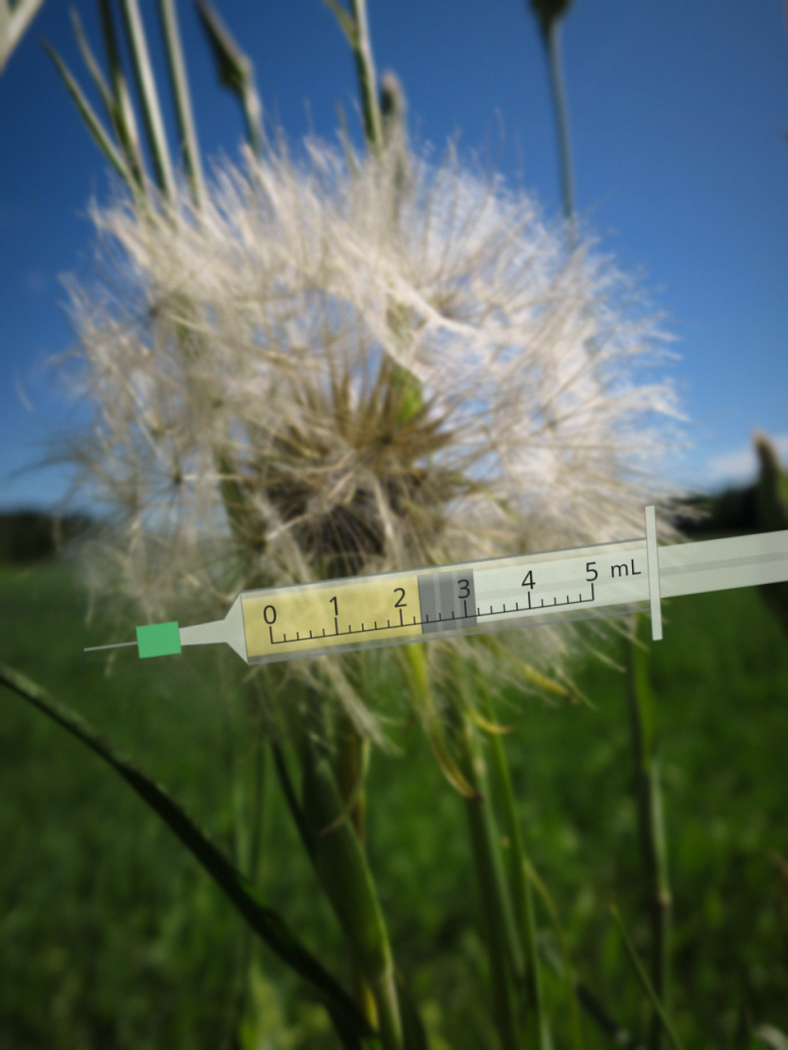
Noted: {"value": 2.3, "unit": "mL"}
